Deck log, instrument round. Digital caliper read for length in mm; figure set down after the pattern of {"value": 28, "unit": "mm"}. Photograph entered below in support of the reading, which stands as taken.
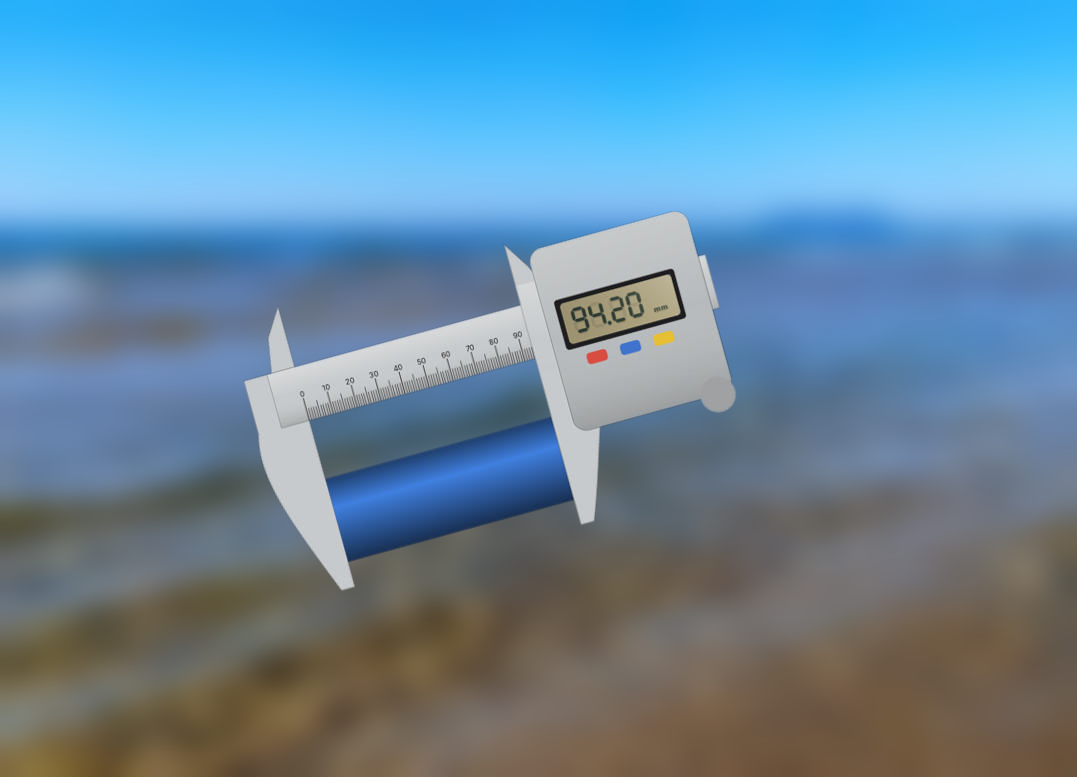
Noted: {"value": 94.20, "unit": "mm"}
